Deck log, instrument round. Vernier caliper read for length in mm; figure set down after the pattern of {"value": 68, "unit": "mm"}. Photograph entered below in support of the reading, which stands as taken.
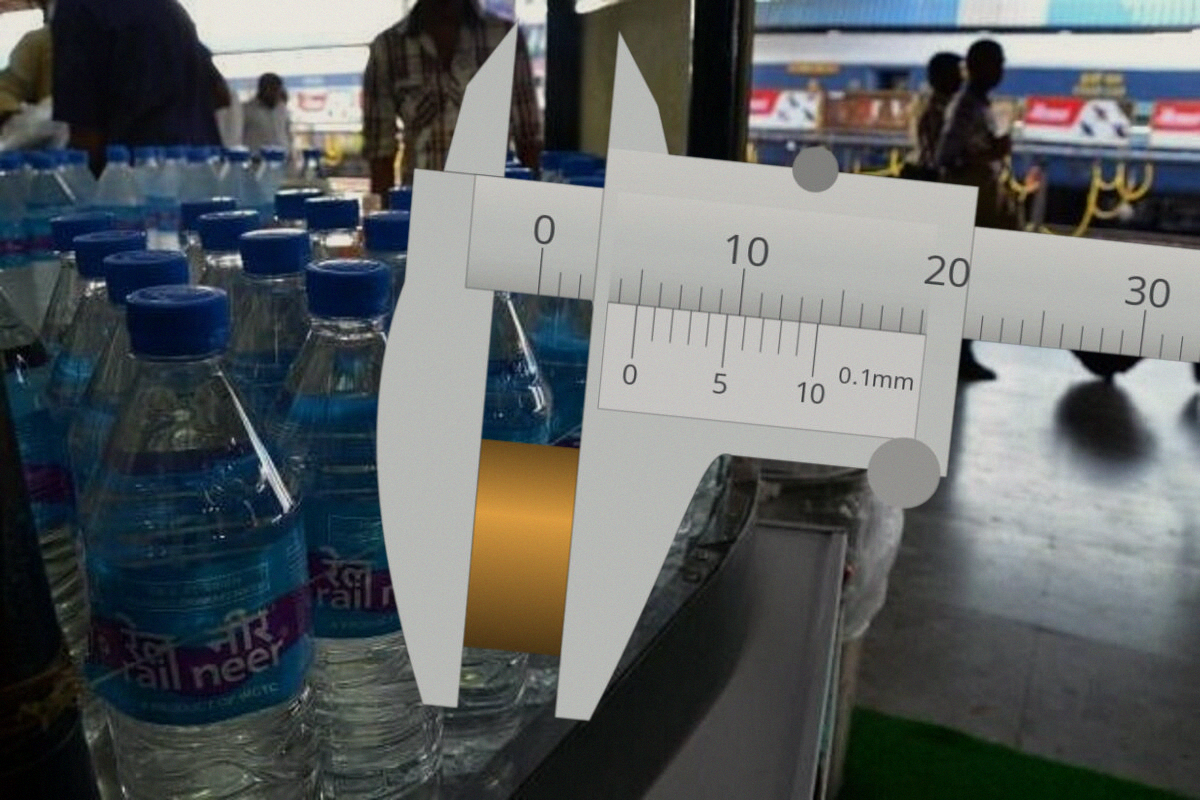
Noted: {"value": 4.9, "unit": "mm"}
